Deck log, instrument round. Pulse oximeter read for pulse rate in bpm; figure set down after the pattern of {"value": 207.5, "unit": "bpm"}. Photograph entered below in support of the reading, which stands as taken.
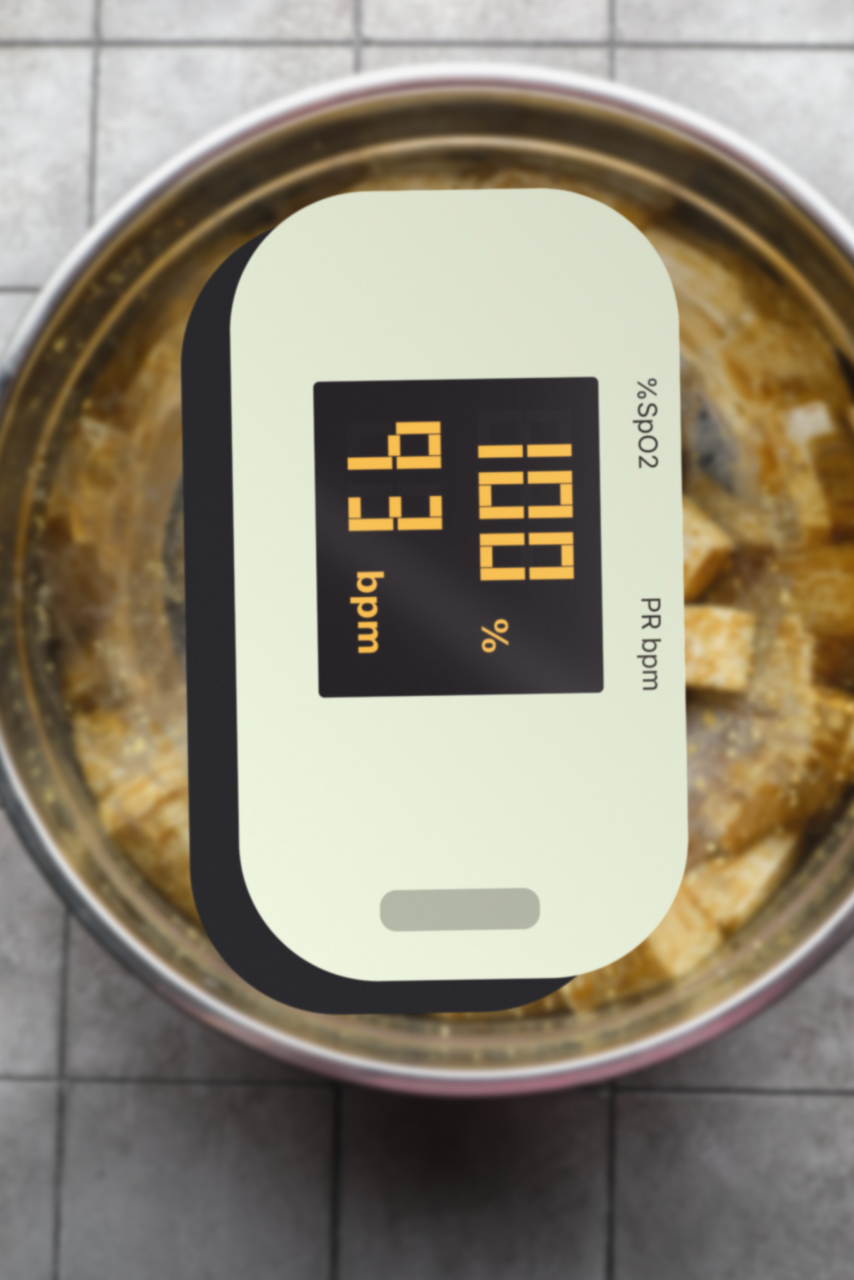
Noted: {"value": 93, "unit": "bpm"}
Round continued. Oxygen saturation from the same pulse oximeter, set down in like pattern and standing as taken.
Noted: {"value": 100, "unit": "%"}
